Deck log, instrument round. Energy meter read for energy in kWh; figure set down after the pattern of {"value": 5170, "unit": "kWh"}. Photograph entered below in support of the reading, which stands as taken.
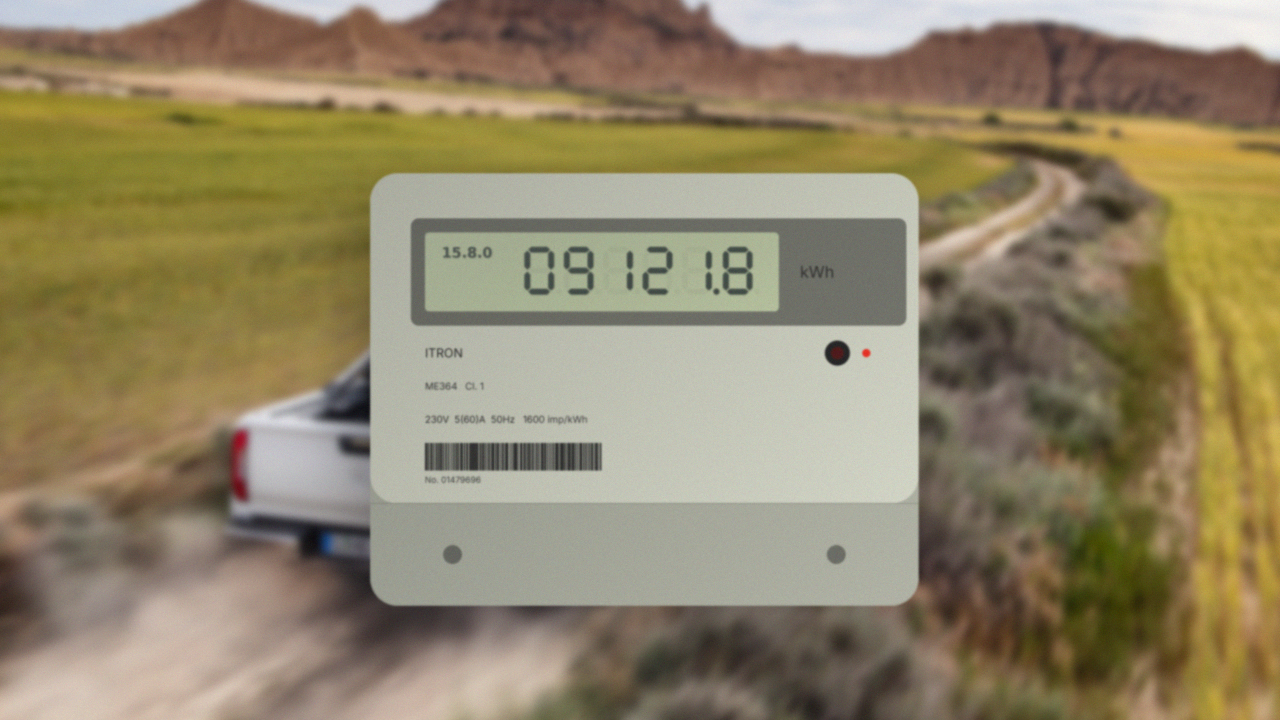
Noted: {"value": 9121.8, "unit": "kWh"}
